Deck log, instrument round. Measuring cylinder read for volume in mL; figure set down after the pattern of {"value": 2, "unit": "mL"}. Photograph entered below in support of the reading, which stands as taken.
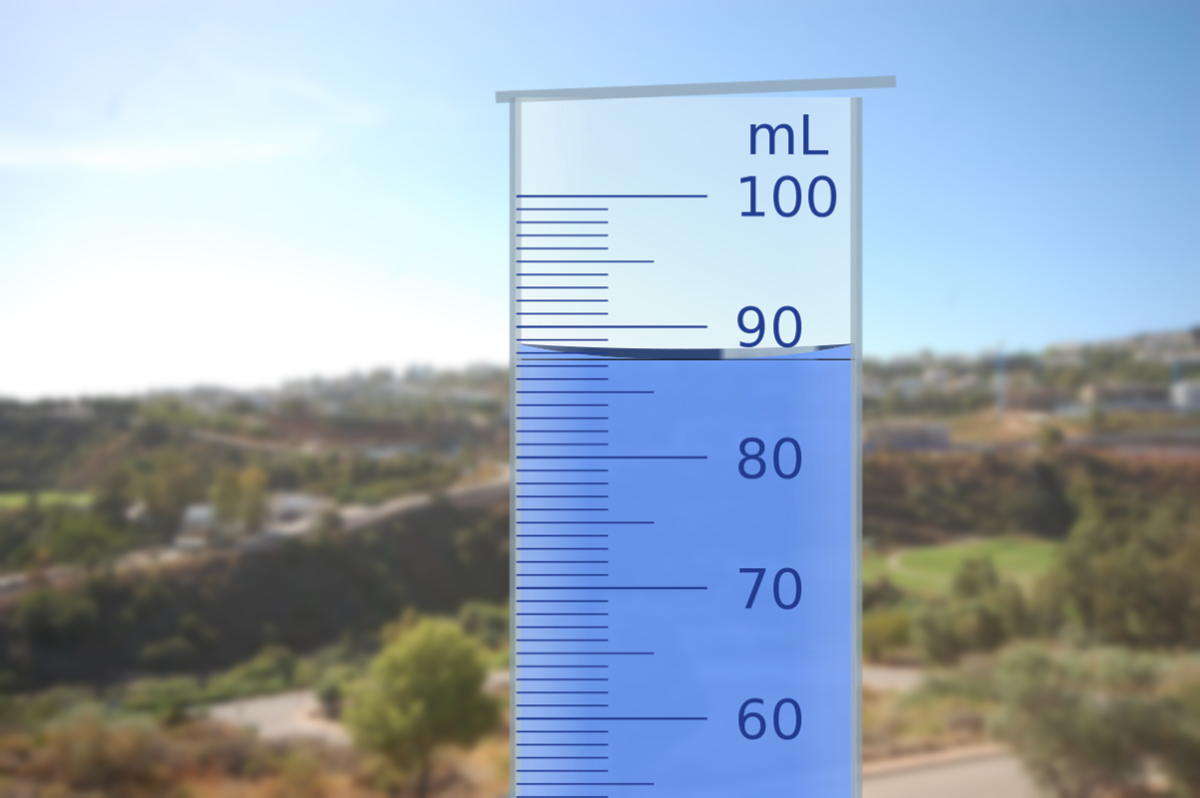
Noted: {"value": 87.5, "unit": "mL"}
